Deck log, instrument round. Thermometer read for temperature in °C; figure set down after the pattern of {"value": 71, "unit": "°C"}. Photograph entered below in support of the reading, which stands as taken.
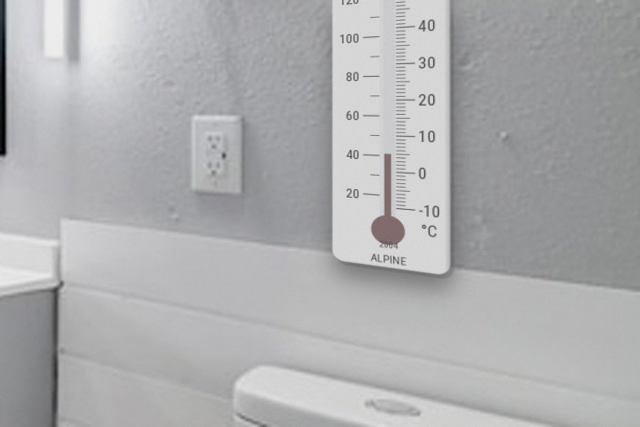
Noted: {"value": 5, "unit": "°C"}
